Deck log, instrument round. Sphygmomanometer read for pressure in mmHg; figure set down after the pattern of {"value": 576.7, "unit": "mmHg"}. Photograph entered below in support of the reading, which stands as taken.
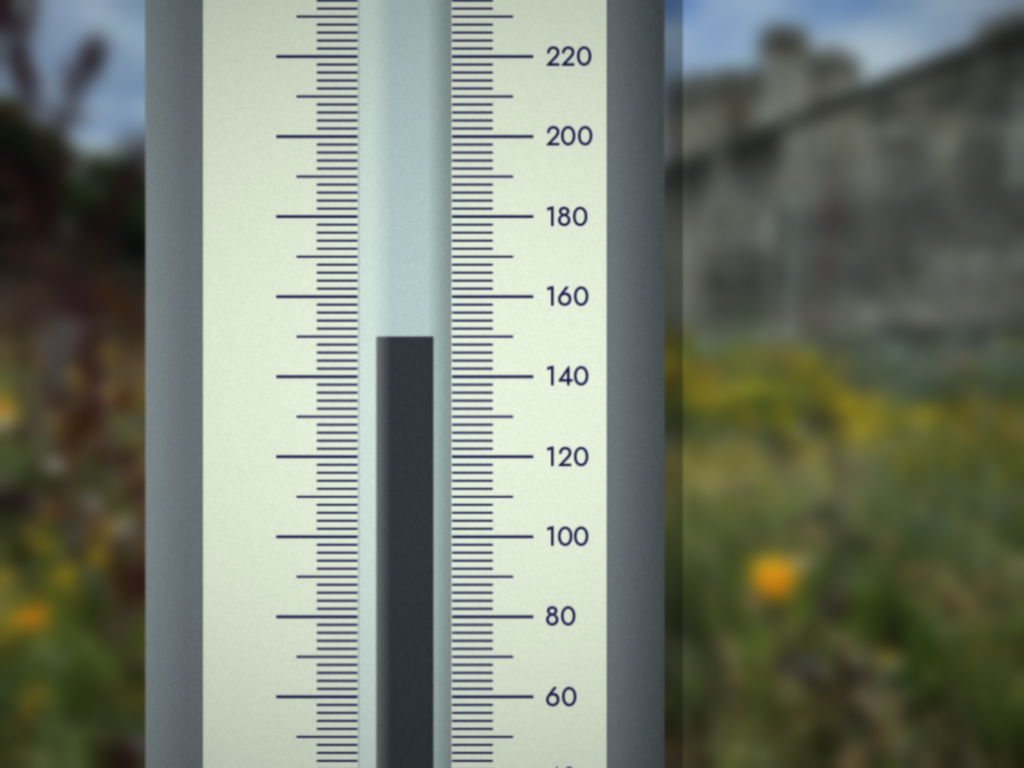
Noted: {"value": 150, "unit": "mmHg"}
